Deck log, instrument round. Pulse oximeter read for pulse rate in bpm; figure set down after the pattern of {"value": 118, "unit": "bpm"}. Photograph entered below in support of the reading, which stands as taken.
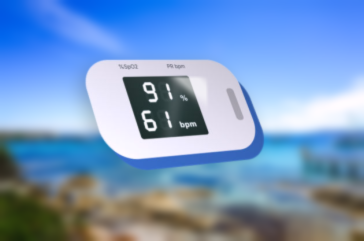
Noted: {"value": 61, "unit": "bpm"}
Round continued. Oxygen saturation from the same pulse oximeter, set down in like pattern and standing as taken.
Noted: {"value": 91, "unit": "%"}
